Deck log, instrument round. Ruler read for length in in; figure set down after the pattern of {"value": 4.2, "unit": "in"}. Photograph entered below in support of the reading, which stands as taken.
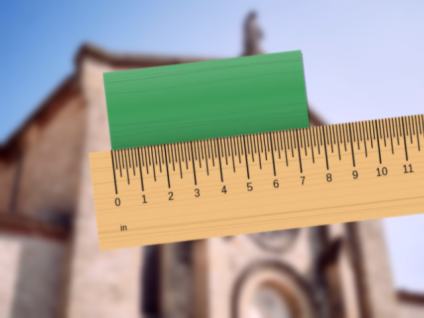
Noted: {"value": 7.5, "unit": "in"}
